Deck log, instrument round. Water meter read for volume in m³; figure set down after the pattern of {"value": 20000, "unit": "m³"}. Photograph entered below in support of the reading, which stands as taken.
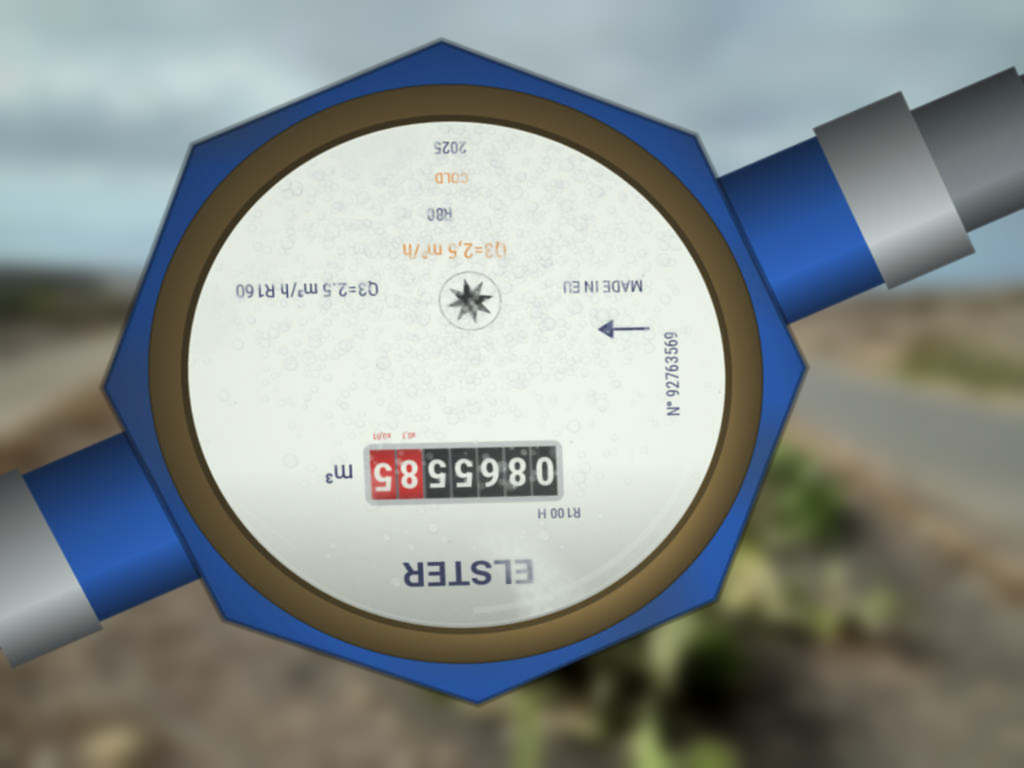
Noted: {"value": 8655.85, "unit": "m³"}
